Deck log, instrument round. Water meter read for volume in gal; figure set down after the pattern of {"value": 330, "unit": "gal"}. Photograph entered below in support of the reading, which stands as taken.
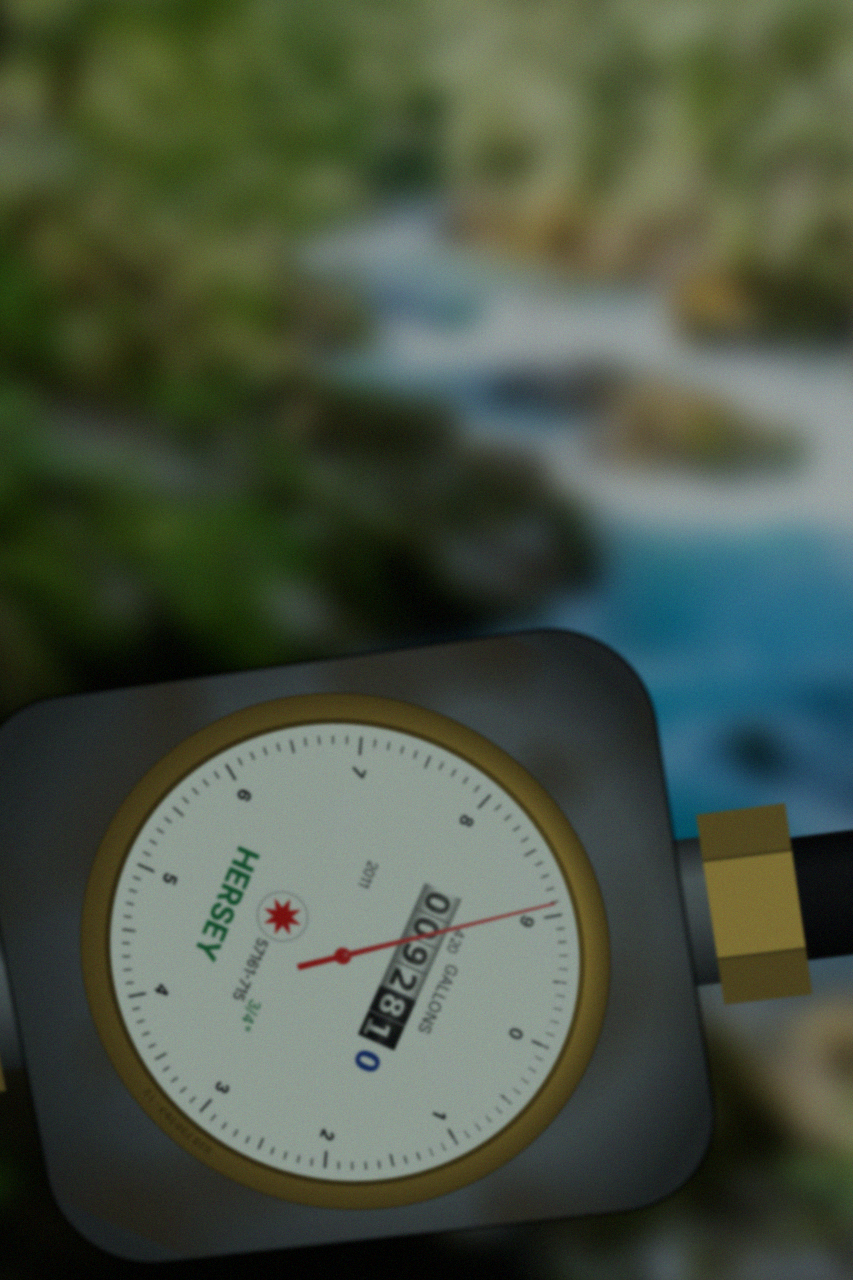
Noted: {"value": 92808.9, "unit": "gal"}
